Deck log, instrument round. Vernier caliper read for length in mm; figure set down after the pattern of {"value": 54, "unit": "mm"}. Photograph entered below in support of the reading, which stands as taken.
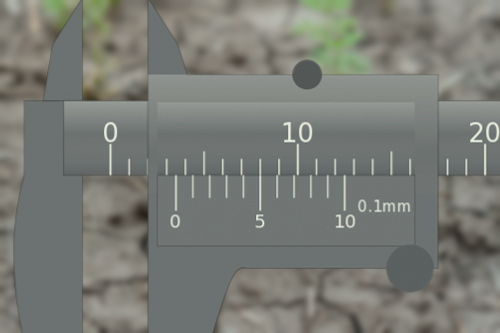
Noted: {"value": 3.5, "unit": "mm"}
